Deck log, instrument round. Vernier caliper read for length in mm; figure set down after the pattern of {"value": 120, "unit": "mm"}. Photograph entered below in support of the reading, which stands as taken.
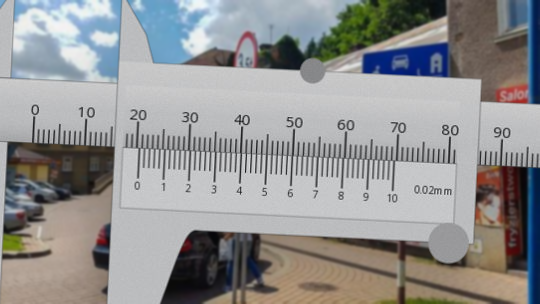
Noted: {"value": 20.5, "unit": "mm"}
